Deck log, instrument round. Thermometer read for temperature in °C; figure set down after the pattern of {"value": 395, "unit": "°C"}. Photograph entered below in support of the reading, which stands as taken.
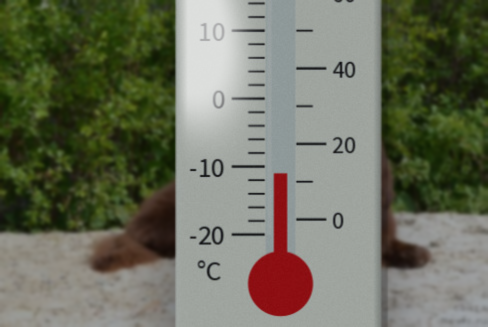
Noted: {"value": -11, "unit": "°C"}
